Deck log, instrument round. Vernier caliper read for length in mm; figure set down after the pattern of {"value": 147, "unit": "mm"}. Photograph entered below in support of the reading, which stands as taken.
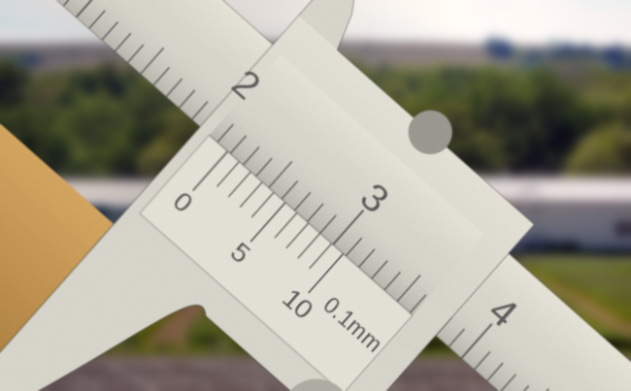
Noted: {"value": 21.8, "unit": "mm"}
